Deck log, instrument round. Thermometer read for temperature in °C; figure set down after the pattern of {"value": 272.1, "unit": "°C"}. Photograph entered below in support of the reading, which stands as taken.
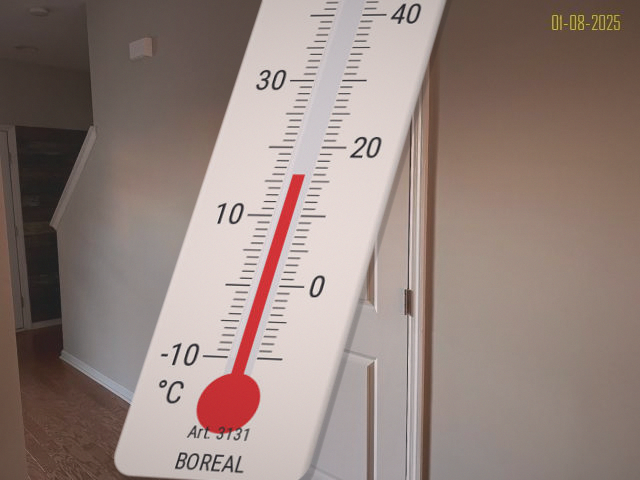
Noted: {"value": 16, "unit": "°C"}
